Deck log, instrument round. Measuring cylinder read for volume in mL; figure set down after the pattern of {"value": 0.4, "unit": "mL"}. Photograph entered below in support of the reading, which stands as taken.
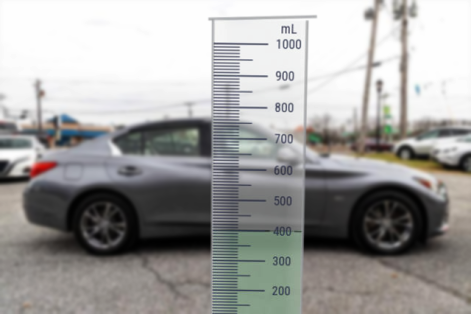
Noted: {"value": 400, "unit": "mL"}
